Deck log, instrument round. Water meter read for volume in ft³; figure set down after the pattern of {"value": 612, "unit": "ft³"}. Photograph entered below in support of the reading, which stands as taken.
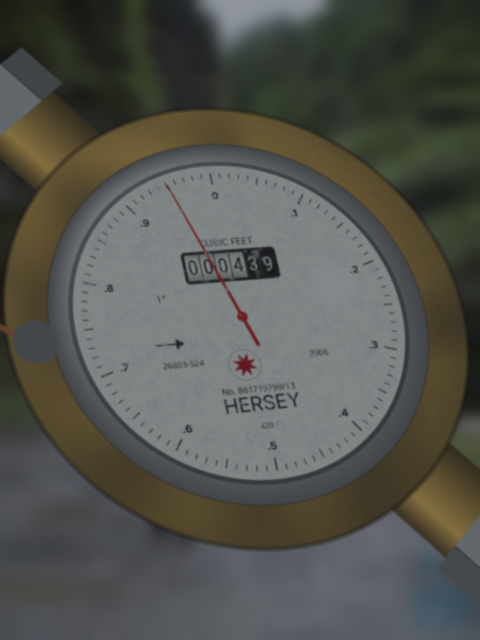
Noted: {"value": 438.95, "unit": "ft³"}
